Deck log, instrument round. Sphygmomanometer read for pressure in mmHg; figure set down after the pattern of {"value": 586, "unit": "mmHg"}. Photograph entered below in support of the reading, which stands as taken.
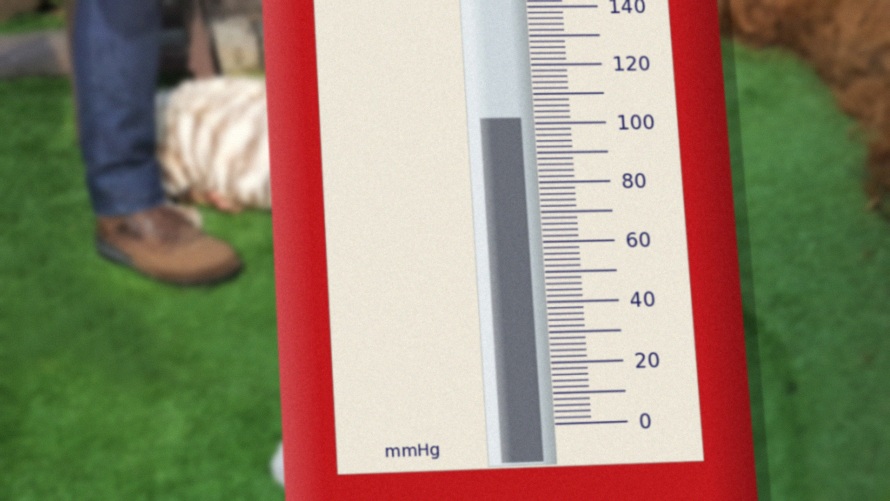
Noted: {"value": 102, "unit": "mmHg"}
